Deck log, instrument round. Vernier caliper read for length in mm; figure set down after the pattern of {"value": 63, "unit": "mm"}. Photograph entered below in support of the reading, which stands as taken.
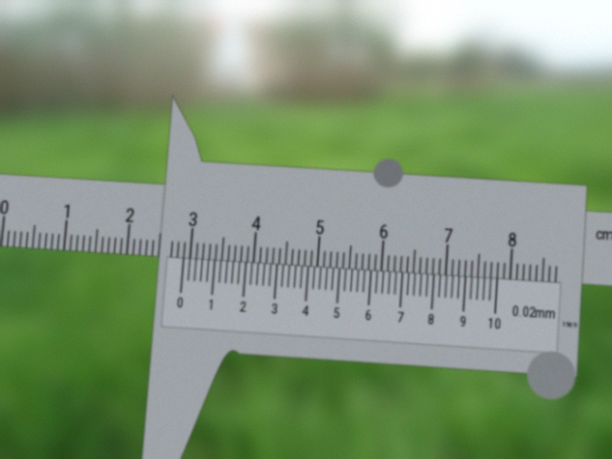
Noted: {"value": 29.0, "unit": "mm"}
